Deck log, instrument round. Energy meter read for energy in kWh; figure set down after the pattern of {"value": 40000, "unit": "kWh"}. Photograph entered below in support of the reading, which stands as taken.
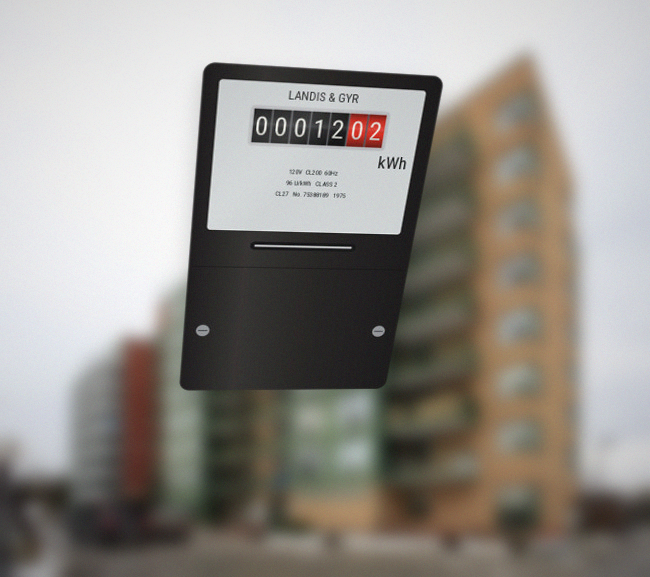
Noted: {"value": 12.02, "unit": "kWh"}
